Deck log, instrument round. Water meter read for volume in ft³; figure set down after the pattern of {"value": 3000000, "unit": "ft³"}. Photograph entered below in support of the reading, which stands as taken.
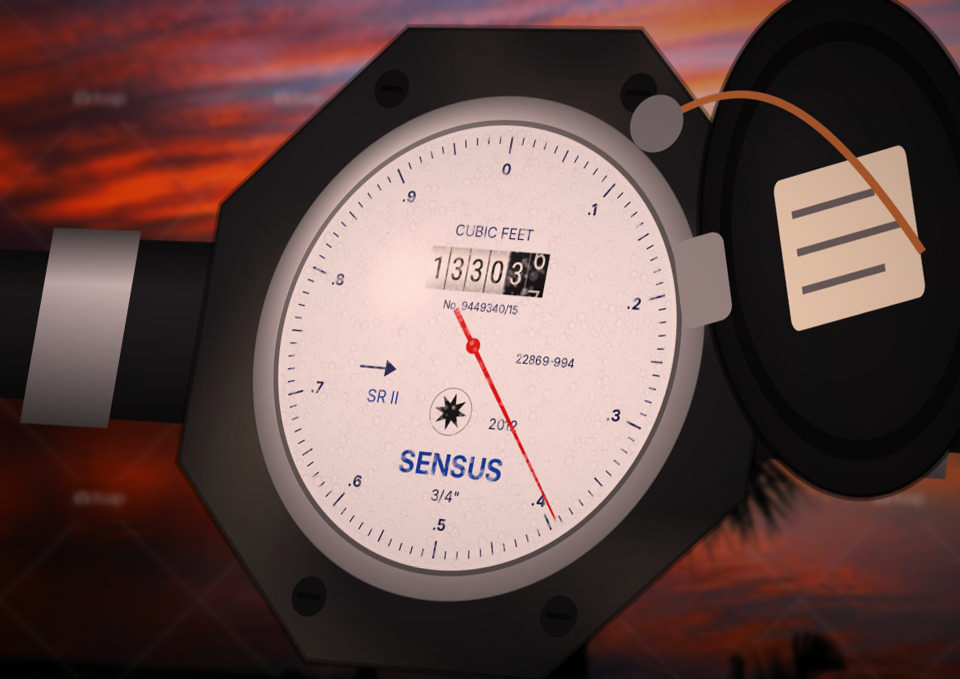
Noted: {"value": 133036.39, "unit": "ft³"}
